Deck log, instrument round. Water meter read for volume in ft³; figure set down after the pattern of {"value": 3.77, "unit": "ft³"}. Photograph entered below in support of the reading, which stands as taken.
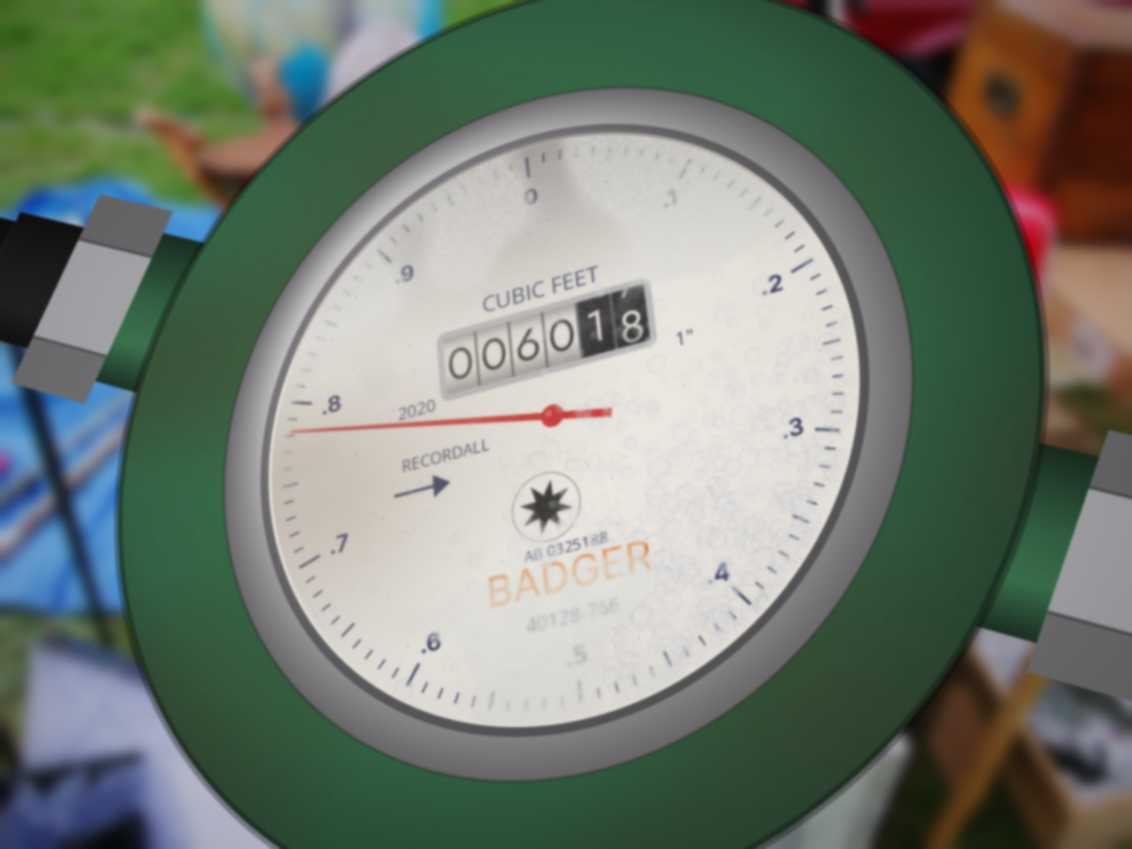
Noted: {"value": 6017.78, "unit": "ft³"}
